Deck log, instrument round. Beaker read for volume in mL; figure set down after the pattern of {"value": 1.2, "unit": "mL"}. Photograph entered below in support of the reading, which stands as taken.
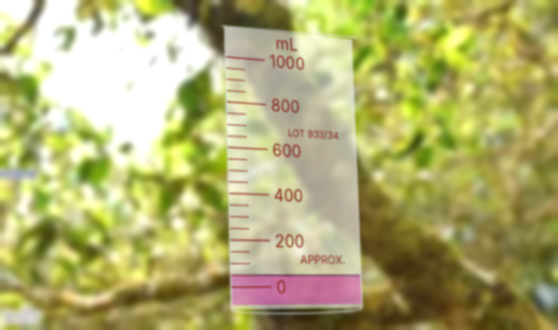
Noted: {"value": 50, "unit": "mL"}
